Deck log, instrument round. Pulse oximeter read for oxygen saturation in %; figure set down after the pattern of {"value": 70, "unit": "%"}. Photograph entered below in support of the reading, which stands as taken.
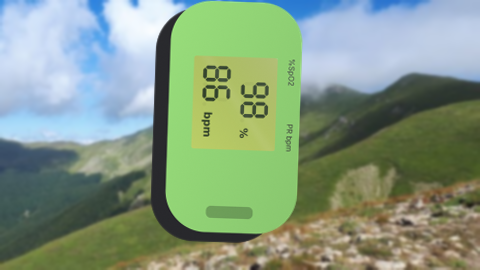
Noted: {"value": 98, "unit": "%"}
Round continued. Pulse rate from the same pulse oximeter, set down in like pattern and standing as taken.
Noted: {"value": 86, "unit": "bpm"}
